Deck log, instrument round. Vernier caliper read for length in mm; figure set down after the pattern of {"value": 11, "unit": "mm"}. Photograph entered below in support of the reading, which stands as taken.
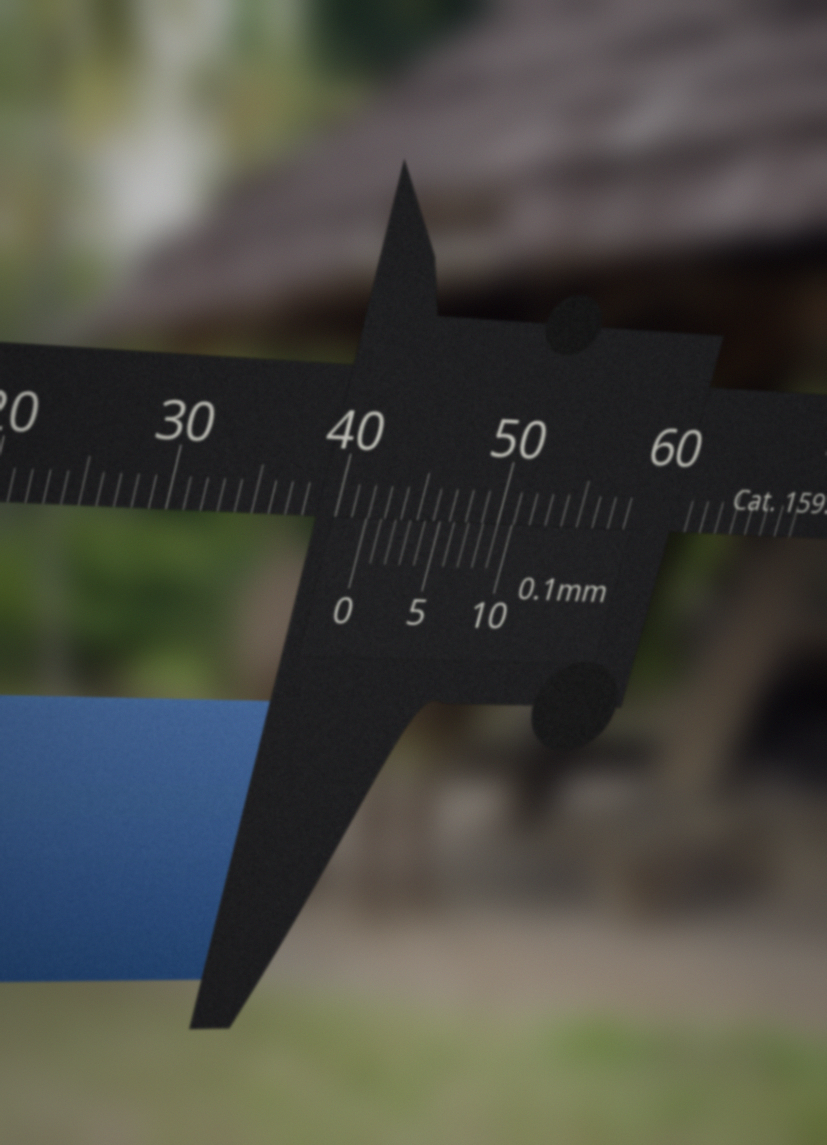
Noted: {"value": 41.9, "unit": "mm"}
